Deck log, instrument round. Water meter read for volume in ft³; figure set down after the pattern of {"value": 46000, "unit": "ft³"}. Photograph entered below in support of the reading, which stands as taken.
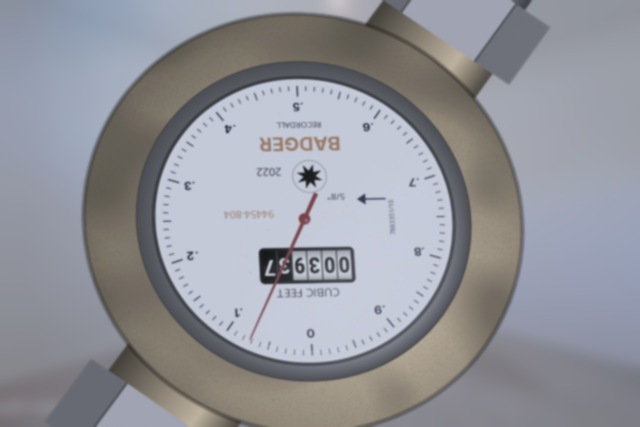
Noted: {"value": 3937.07, "unit": "ft³"}
